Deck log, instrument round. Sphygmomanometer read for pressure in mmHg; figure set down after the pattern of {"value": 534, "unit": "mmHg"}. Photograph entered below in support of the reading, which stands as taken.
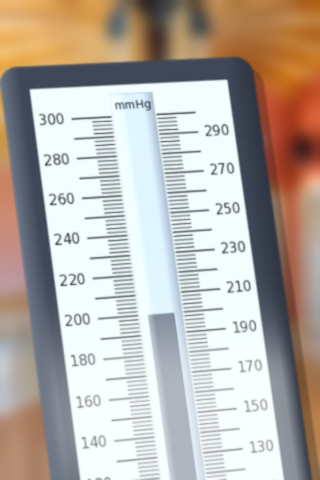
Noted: {"value": 200, "unit": "mmHg"}
